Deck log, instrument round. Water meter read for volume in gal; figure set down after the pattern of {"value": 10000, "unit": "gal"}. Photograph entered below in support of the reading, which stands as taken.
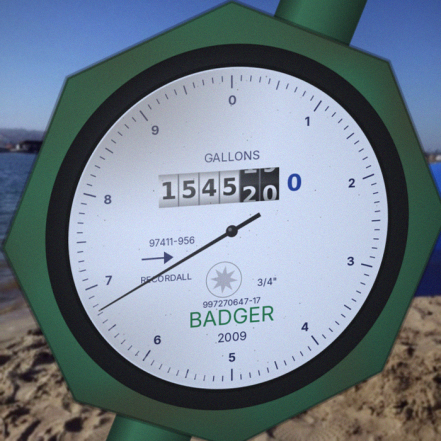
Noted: {"value": 1545196.7, "unit": "gal"}
